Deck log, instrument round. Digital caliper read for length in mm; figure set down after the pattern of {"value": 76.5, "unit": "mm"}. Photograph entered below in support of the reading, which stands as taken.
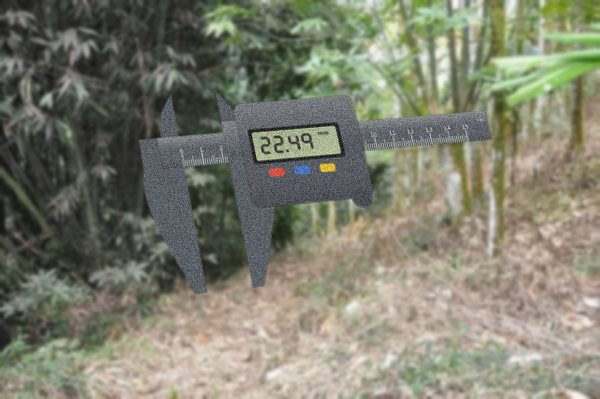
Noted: {"value": 22.49, "unit": "mm"}
